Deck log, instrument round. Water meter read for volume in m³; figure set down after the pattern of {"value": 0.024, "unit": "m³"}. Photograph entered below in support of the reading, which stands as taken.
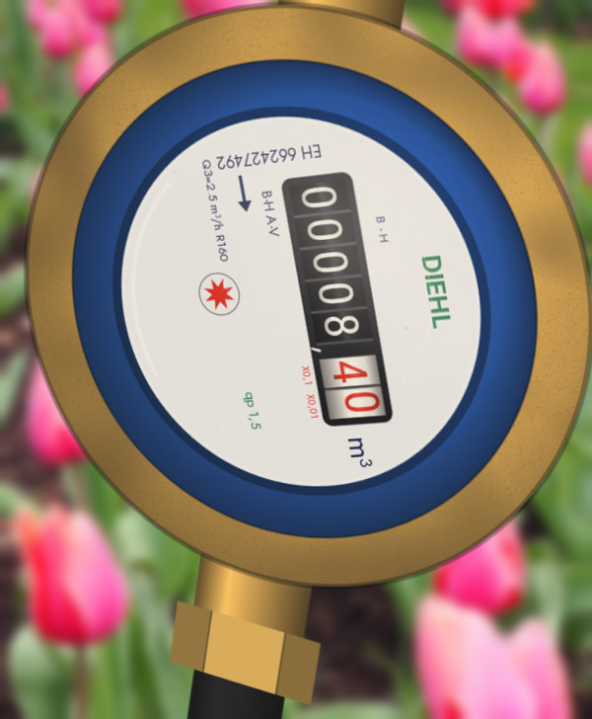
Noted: {"value": 8.40, "unit": "m³"}
